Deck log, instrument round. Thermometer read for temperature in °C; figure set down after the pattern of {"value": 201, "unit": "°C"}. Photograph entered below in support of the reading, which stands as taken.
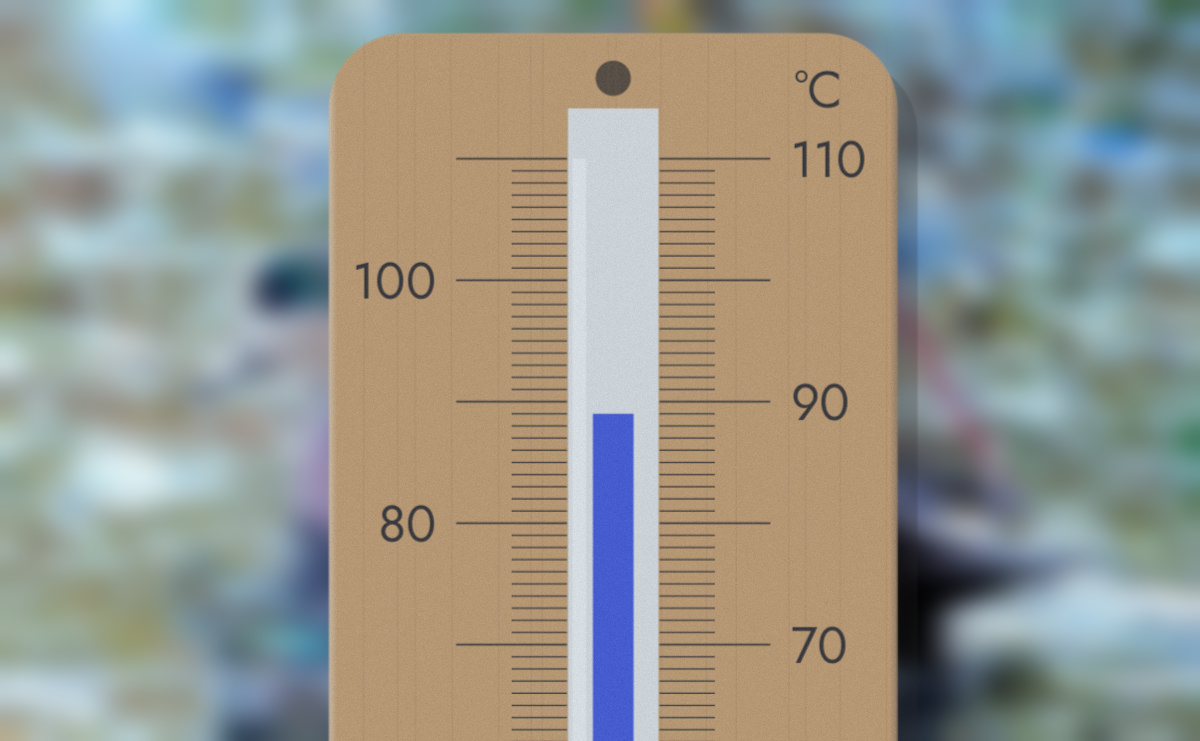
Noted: {"value": 89, "unit": "°C"}
